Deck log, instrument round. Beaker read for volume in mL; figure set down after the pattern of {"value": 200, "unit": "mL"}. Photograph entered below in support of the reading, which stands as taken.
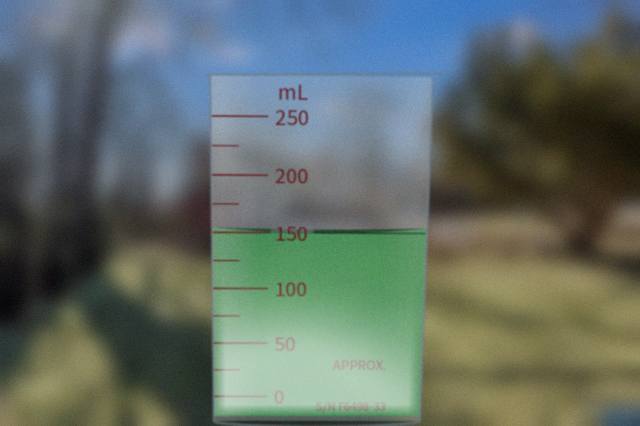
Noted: {"value": 150, "unit": "mL"}
